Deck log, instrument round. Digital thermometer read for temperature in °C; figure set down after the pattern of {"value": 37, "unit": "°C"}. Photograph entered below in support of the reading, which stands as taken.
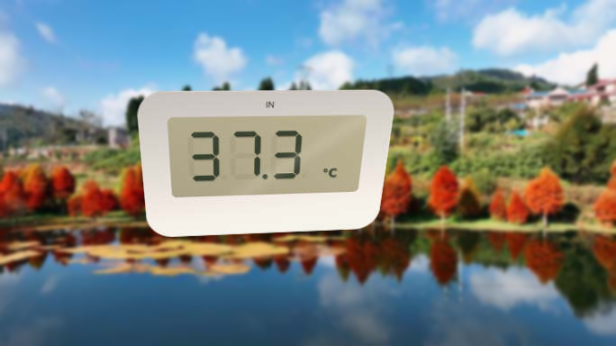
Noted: {"value": 37.3, "unit": "°C"}
